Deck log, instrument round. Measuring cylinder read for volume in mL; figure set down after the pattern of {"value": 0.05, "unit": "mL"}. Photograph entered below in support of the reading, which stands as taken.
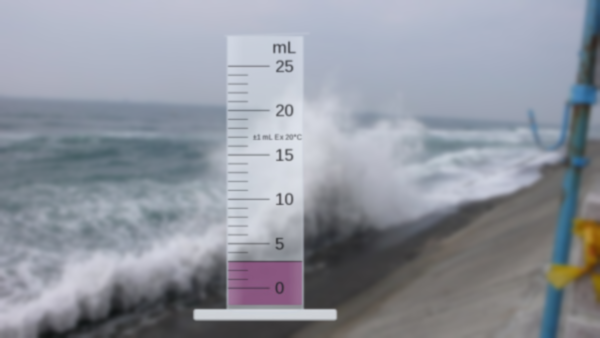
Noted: {"value": 3, "unit": "mL"}
